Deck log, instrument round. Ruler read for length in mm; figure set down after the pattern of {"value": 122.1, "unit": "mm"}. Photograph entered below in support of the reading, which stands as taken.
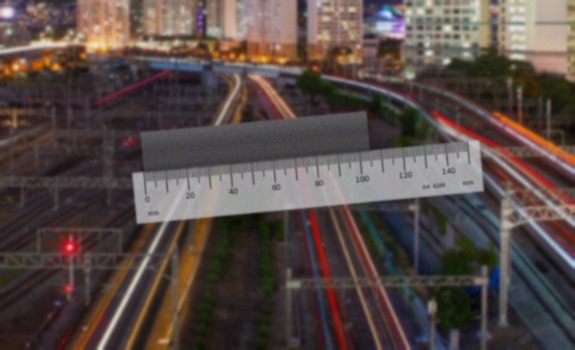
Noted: {"value": 105, "unit": "mm"}
